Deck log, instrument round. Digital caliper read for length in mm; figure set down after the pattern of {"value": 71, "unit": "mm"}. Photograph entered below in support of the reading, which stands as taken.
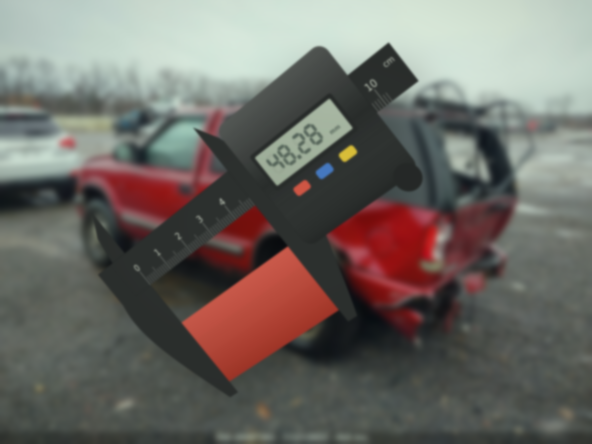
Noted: {"value": 48.28, "unit": "mm"}
